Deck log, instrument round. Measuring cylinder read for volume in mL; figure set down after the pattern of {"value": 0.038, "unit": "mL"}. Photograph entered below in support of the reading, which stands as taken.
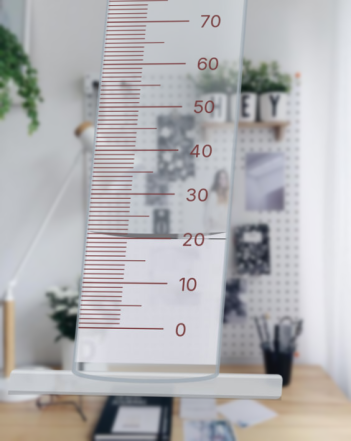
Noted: {"value": 20, "unit": "mL"}
